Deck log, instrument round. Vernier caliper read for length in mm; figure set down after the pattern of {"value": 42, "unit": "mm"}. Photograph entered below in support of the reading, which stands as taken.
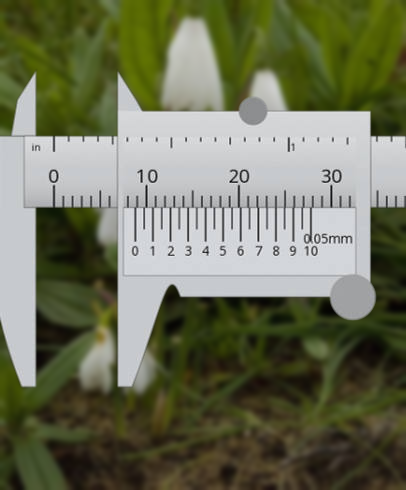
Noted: {"value": 8.8, "unit": "mm"}
